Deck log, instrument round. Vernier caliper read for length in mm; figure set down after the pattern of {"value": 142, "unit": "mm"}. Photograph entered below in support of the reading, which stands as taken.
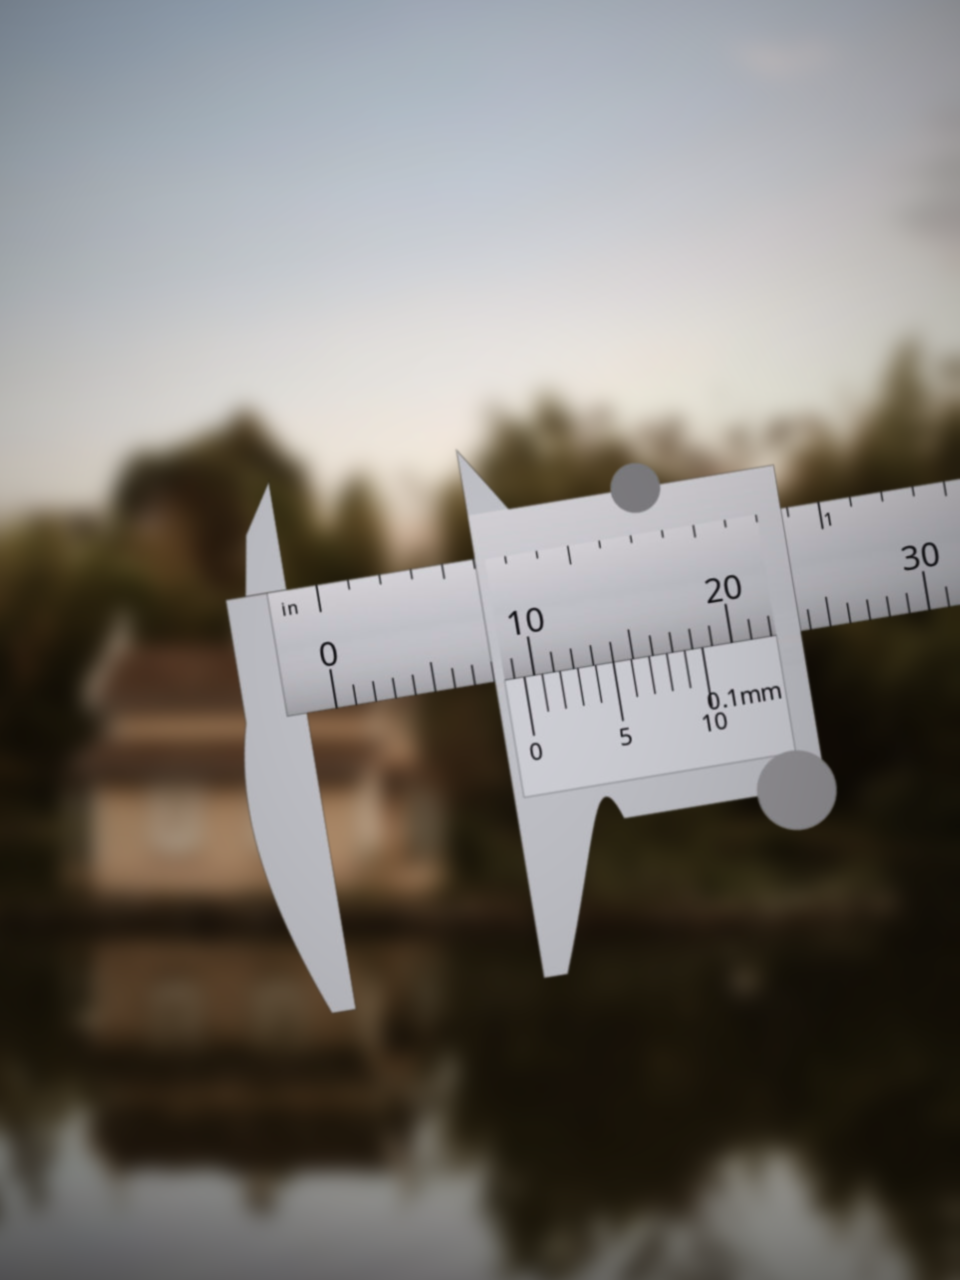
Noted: {"value": 9.5, "unit": "mm"}
